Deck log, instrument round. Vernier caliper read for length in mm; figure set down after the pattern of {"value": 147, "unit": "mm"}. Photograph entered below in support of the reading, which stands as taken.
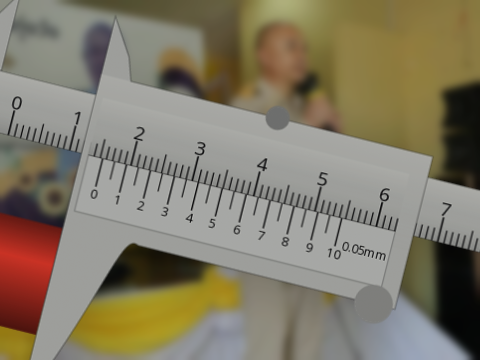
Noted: {"value": 15.4, "unit": "mm"}
